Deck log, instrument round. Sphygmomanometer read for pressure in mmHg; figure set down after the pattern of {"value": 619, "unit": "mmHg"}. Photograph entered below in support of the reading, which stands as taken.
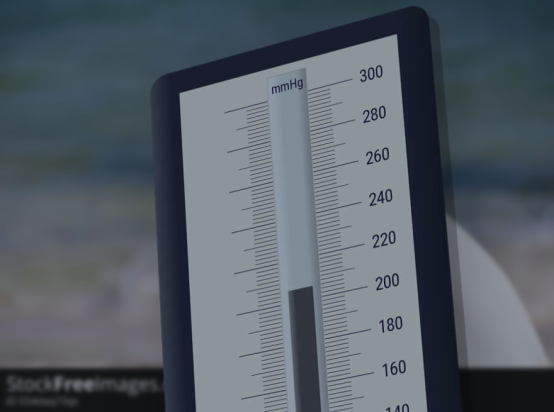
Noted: {"value": 206, "unit": "mmHg"}
